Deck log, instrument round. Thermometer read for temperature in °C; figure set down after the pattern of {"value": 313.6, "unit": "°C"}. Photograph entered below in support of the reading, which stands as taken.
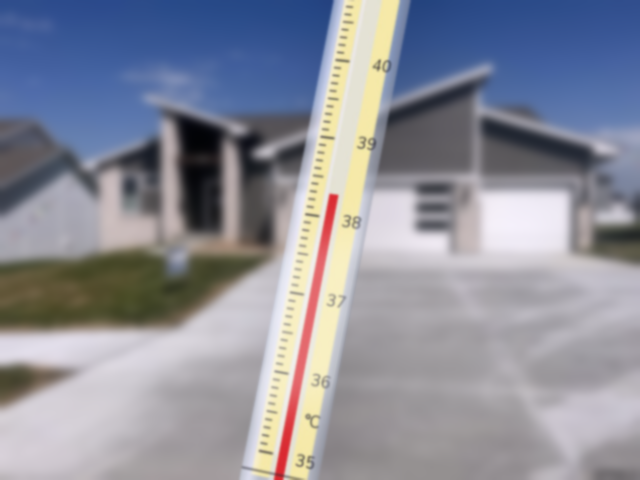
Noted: {"value": 38.3, "unit": "°C"}
